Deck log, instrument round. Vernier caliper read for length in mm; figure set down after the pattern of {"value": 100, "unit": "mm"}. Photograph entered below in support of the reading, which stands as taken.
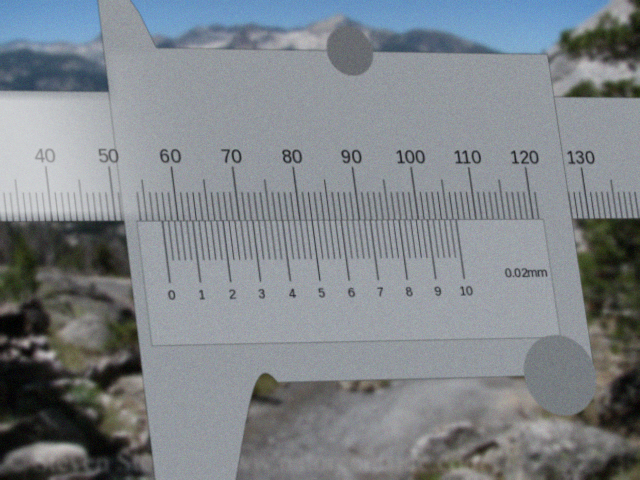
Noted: {"value": 57.5, "unit": "mm"}
